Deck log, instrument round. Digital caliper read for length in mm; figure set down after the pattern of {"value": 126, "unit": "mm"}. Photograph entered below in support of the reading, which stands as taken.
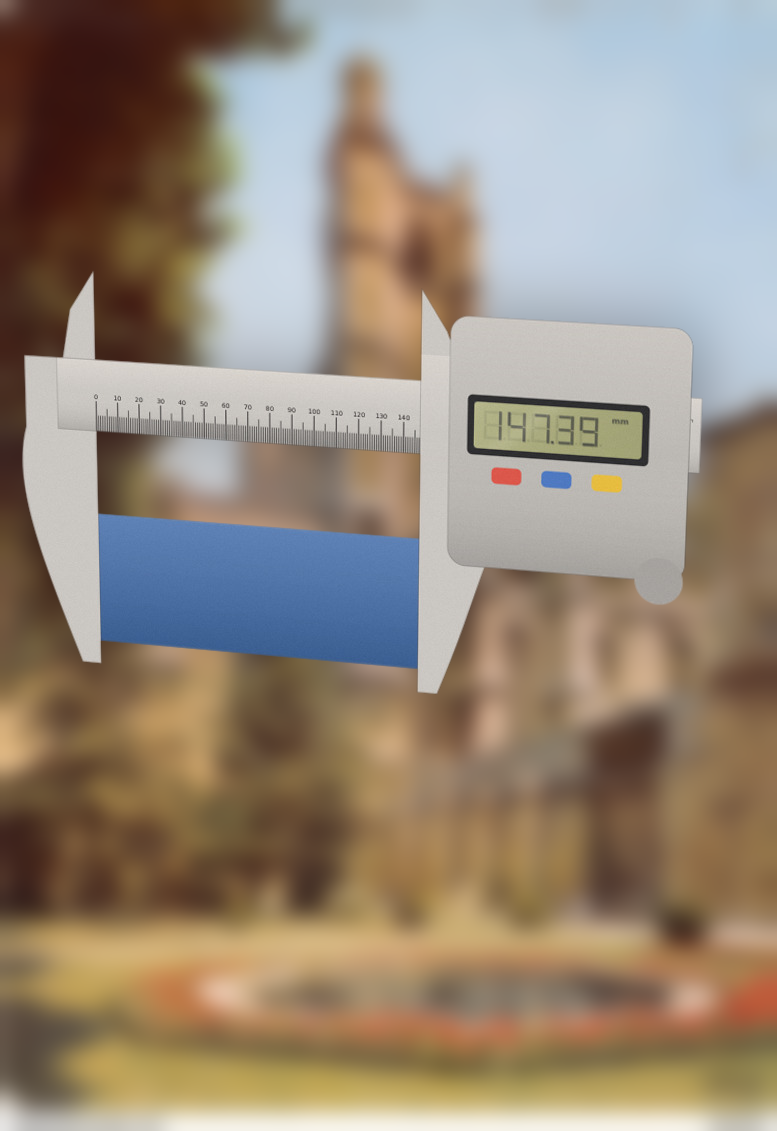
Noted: {"value": 147.39, "unit": "mm"}
